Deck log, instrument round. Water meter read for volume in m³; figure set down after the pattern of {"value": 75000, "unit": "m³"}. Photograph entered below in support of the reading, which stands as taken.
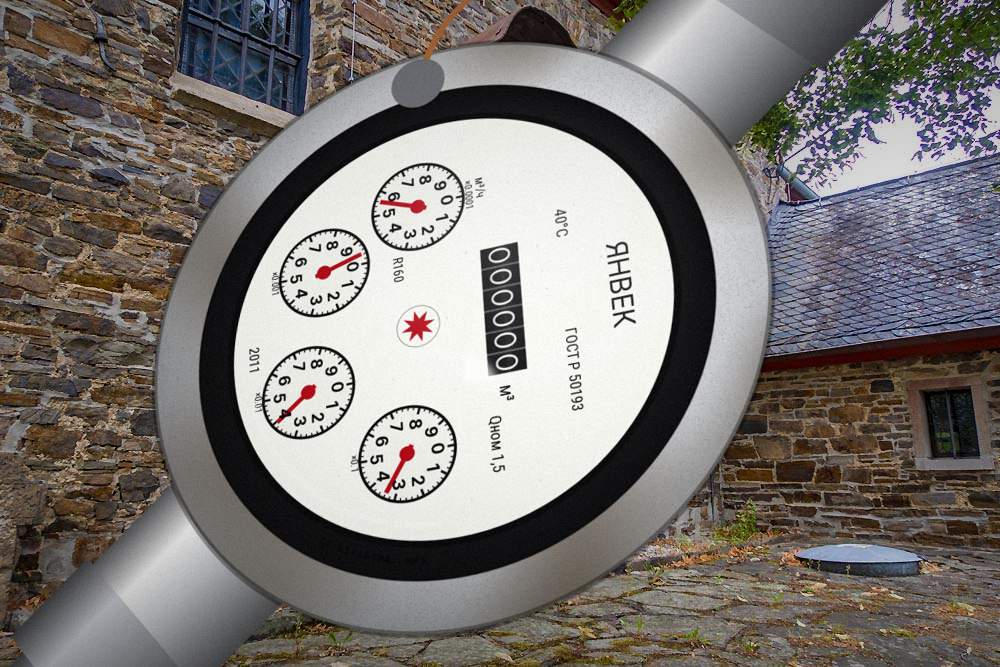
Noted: {"value": 0.3395, "unit": "m³"}
